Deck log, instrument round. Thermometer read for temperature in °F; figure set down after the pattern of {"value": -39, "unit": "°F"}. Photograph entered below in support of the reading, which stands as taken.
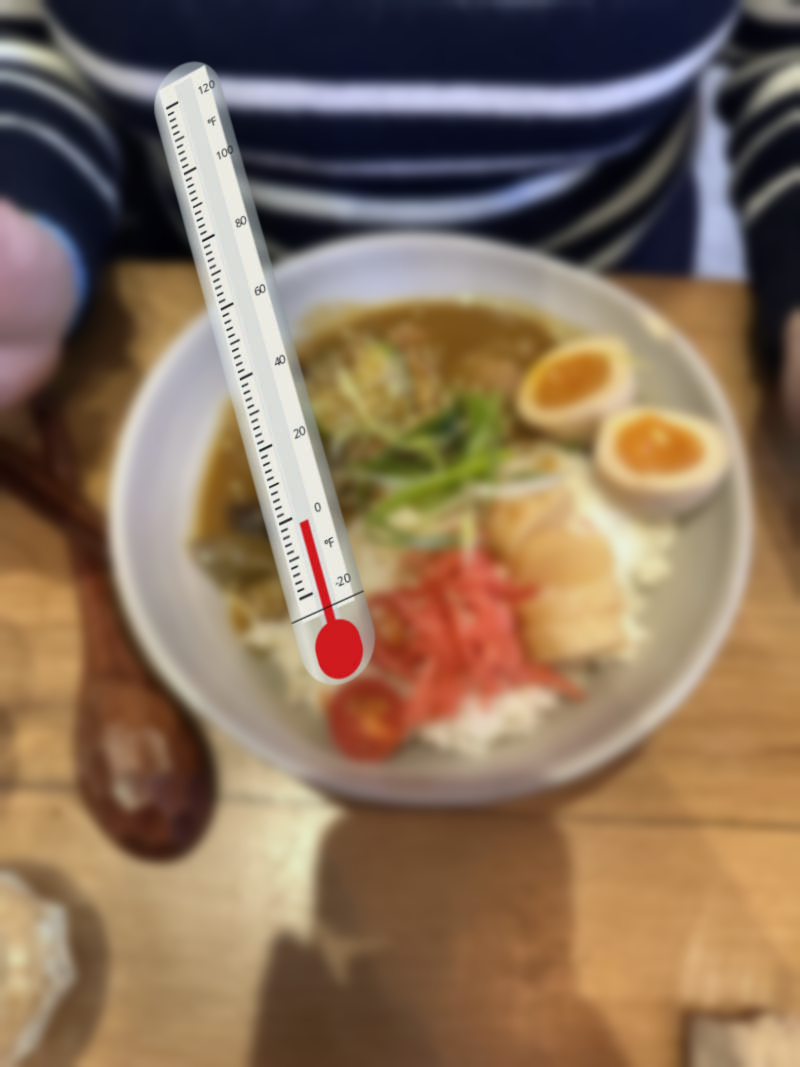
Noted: {"value": -2, "unit": "°F"}
